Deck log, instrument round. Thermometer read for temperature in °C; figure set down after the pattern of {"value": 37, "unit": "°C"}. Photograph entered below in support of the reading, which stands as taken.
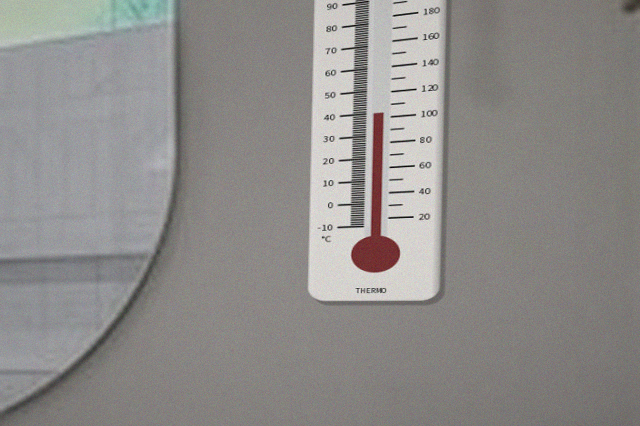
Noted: {"value": 40, "unit": "°C"}
